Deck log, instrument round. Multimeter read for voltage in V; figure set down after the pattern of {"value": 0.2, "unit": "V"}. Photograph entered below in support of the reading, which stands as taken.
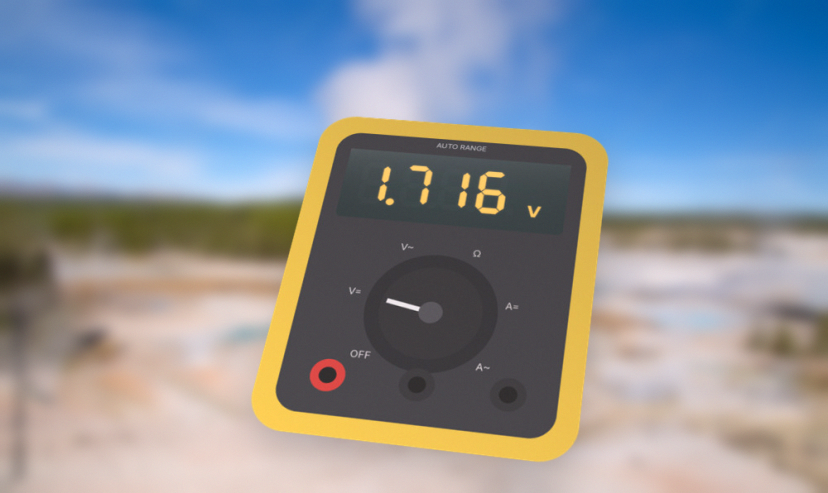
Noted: {"value": 1.716, "unit": "V"}
